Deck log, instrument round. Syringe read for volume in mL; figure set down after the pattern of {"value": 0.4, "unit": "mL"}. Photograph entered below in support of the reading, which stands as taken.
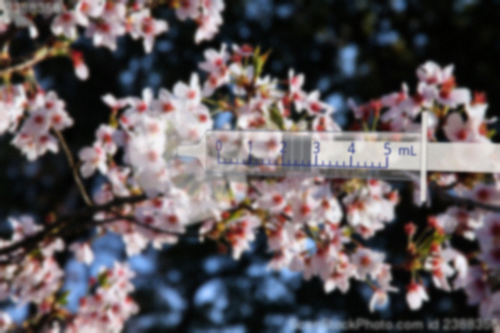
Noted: {"value": 2, "unit": "mL"}
